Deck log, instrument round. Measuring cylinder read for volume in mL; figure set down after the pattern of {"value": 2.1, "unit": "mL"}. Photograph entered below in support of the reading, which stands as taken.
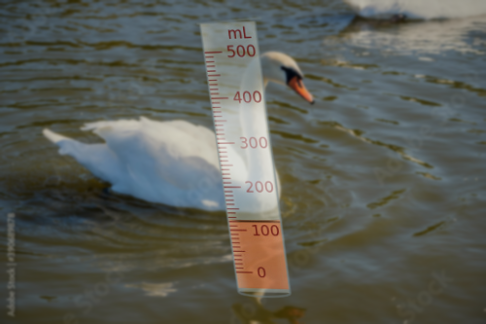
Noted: {"value": 120, "unit": "mL"}
